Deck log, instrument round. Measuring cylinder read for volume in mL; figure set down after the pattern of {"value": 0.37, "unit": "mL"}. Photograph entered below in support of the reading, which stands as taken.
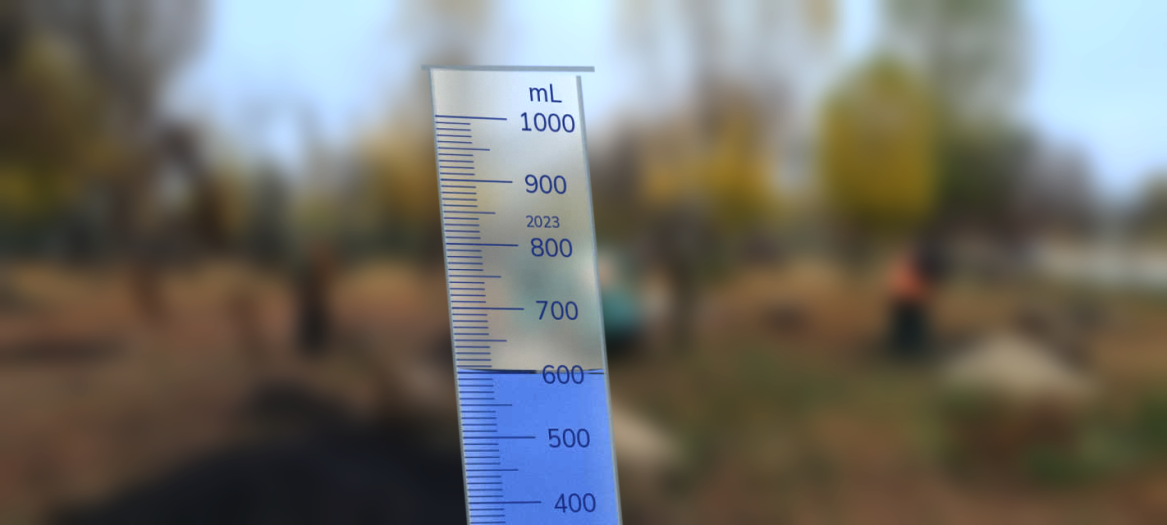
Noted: {"value": 600, "unit": "mL"}
